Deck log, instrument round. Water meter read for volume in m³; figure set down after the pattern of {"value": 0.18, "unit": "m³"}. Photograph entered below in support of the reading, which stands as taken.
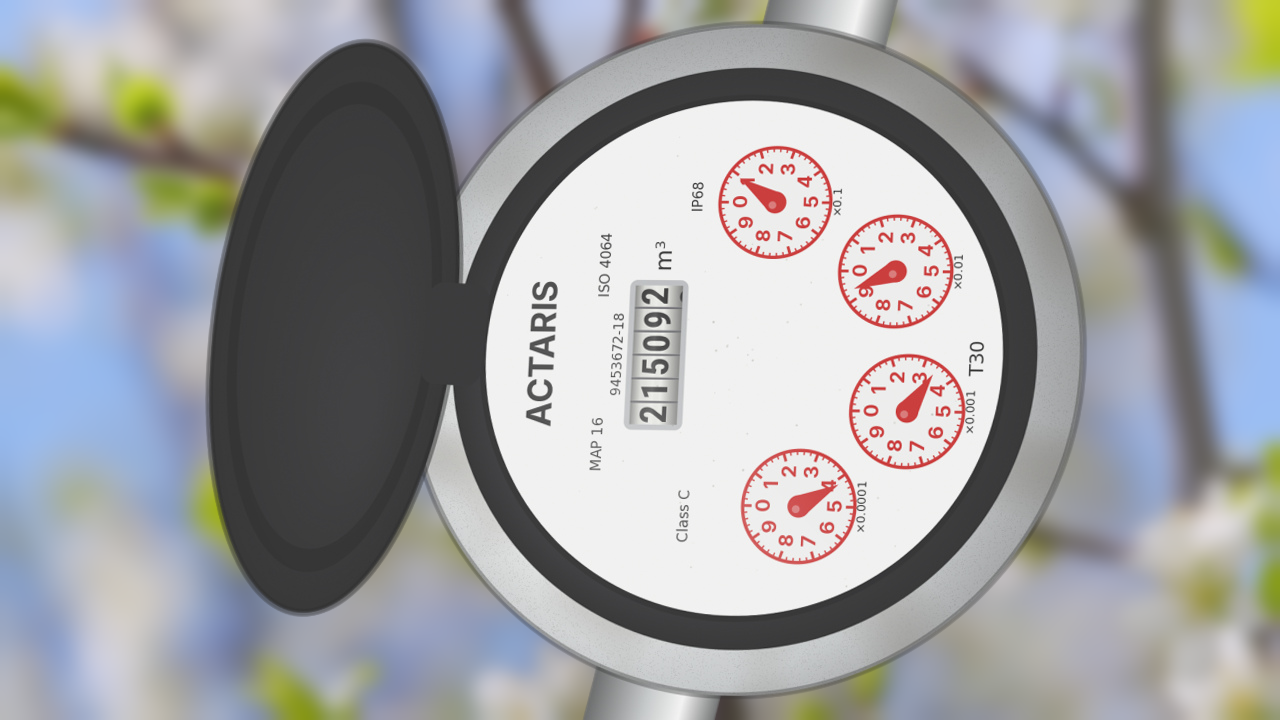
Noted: {"value": 215092.0934, "unit": "m³"}
